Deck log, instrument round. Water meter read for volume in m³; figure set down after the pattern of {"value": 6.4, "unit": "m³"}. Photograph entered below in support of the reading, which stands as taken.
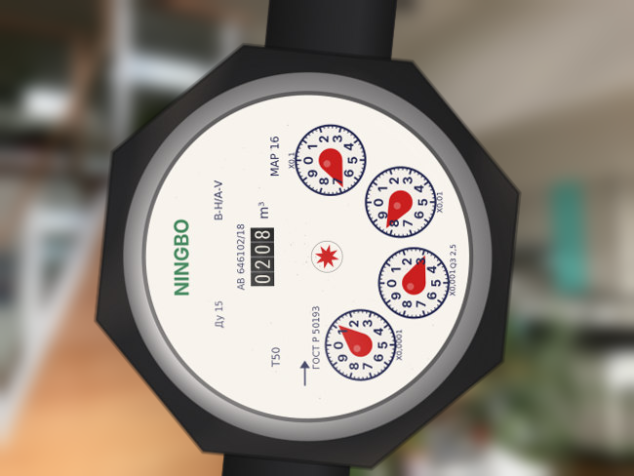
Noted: {"value": 208.6831, "unit": "m³"}
